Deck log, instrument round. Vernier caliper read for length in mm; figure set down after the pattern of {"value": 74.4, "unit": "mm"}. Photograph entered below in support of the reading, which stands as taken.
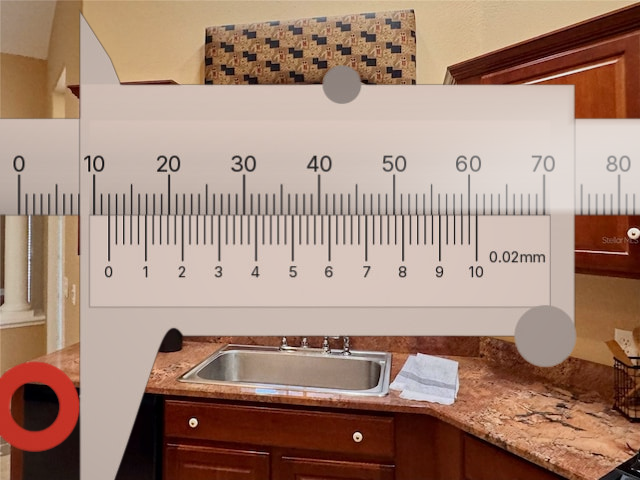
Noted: {"value": 12.0, "unit": "mm"}
